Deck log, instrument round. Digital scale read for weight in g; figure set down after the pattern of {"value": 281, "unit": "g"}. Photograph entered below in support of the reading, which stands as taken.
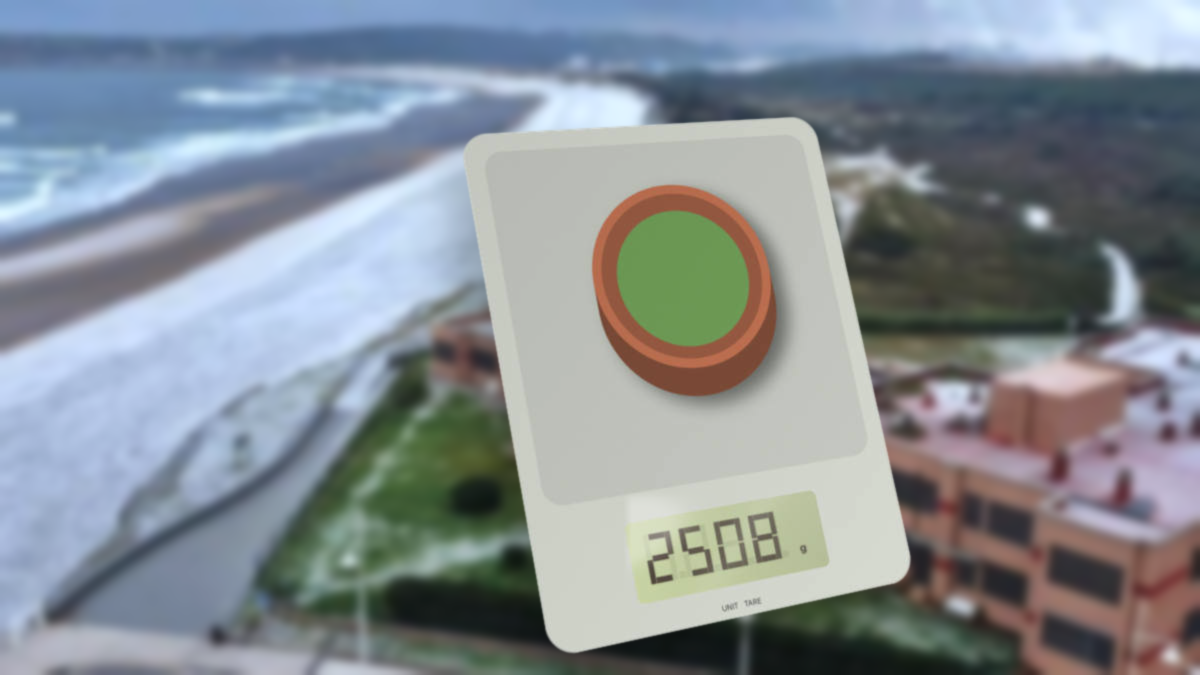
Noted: {"value": 2508, "unit": "g"}
